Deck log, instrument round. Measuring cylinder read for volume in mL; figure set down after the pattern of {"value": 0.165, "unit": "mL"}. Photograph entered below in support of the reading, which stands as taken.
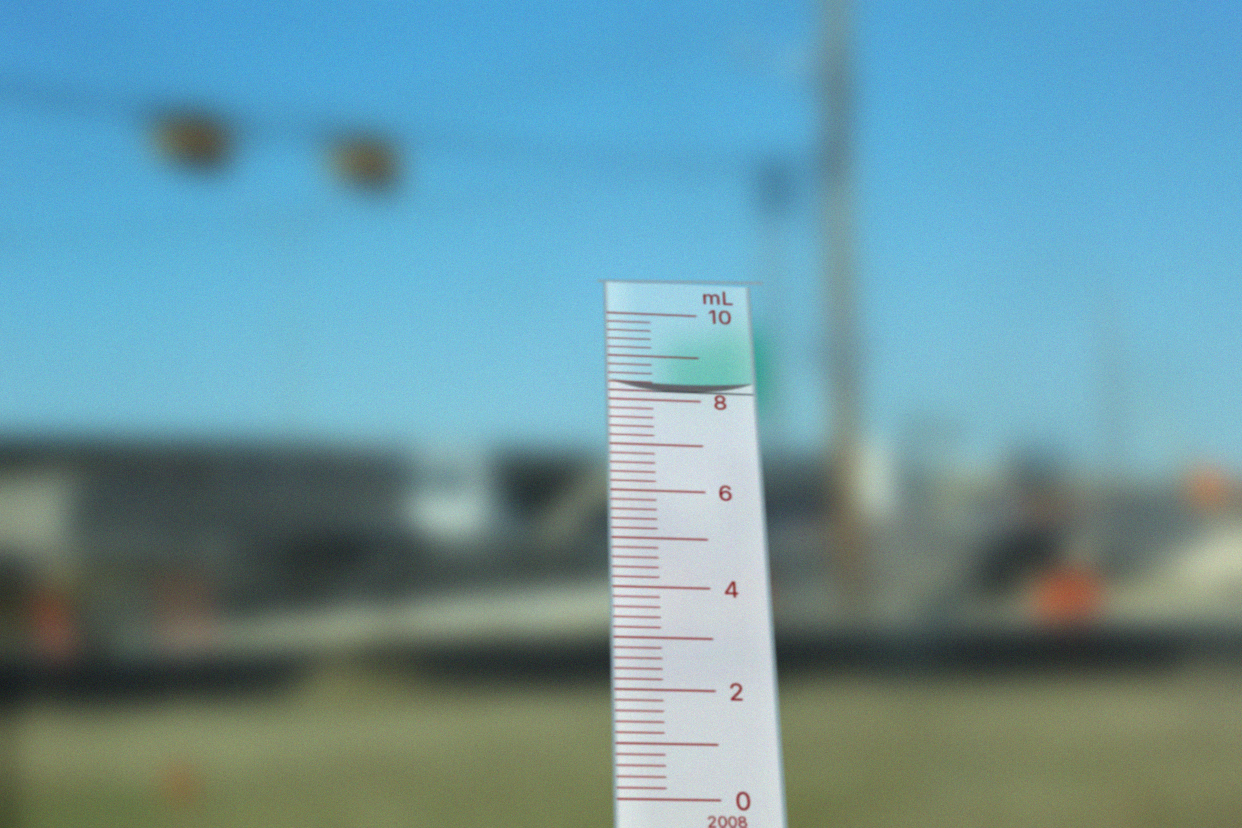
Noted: {"value": 8.2, "unit": "mL"}
